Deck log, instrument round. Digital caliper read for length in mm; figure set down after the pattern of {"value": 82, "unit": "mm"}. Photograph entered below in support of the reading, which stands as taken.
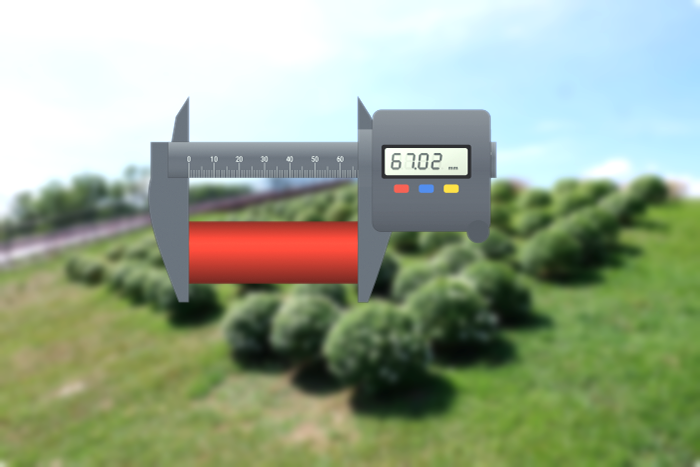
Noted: {"value": 67.02, "unit": "mm"}
